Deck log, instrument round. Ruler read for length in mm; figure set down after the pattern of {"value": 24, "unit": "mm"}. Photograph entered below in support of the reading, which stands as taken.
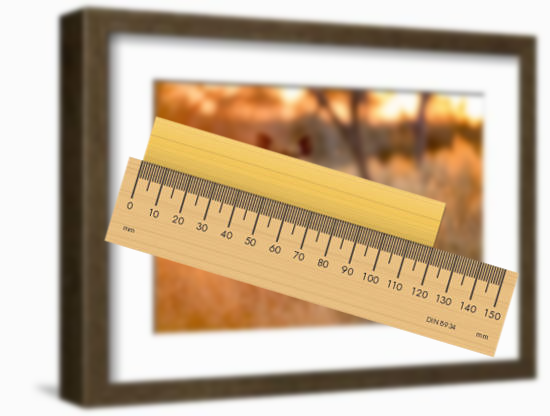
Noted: {"value": 120, "unit": "mm"}
